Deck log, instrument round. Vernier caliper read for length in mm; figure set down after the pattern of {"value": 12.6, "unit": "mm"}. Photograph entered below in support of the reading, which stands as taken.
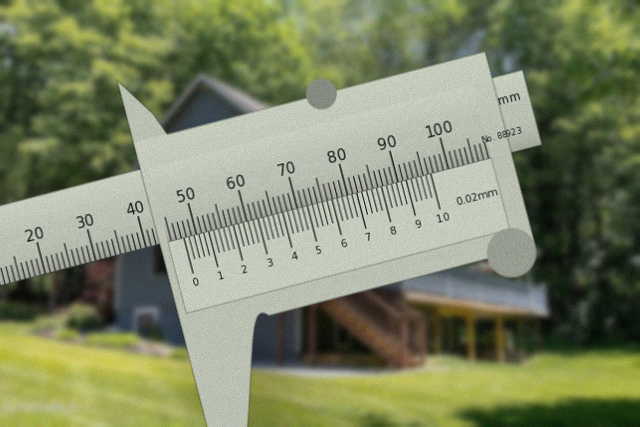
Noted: {"value": 47.5, "unit": "mm"}
